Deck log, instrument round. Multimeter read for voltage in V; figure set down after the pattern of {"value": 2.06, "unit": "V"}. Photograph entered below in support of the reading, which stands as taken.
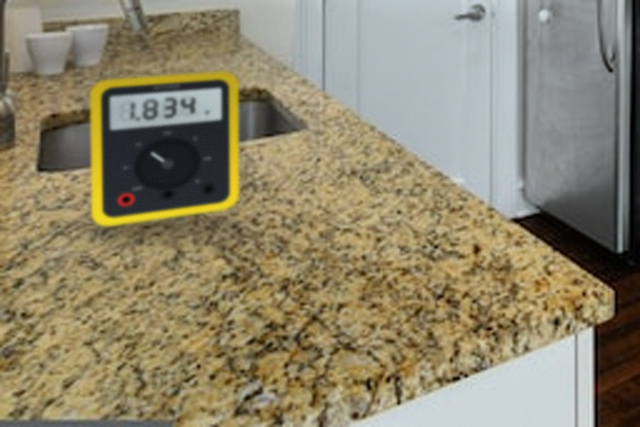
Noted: {"value": 1.834, "unit": "V"}
